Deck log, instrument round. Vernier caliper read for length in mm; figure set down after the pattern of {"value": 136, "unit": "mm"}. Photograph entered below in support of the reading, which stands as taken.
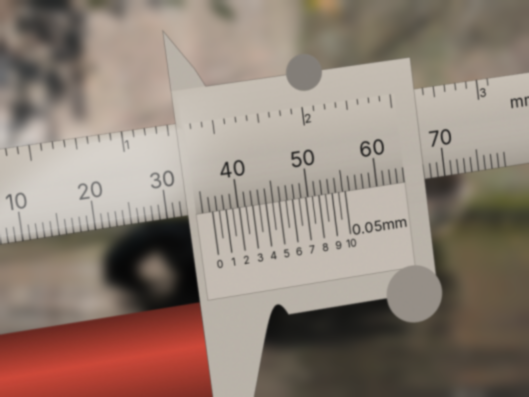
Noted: {"value": 36.4, "unit": "mm"}
